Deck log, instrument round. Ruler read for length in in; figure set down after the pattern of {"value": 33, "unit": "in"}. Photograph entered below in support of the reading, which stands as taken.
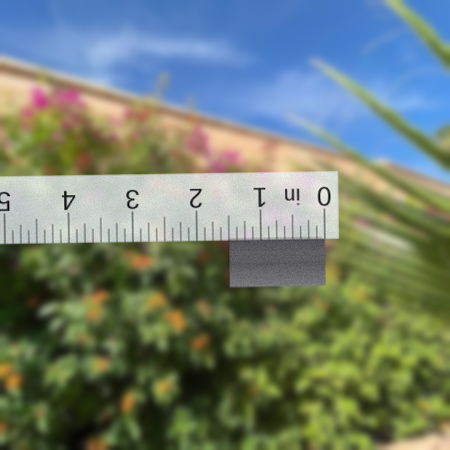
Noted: {"value": 1.5, "unit": "in"}
